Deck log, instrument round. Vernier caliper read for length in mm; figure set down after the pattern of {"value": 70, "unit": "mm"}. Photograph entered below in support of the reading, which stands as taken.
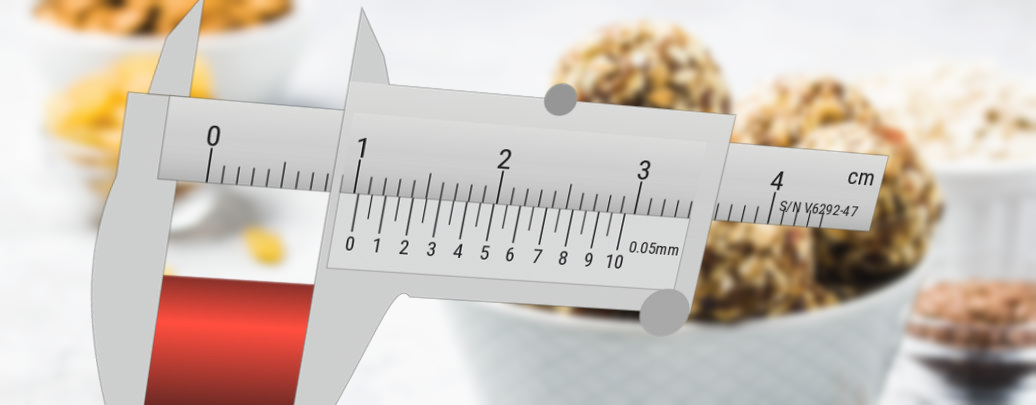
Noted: {"value": 10.3, "unit": "mm"}
